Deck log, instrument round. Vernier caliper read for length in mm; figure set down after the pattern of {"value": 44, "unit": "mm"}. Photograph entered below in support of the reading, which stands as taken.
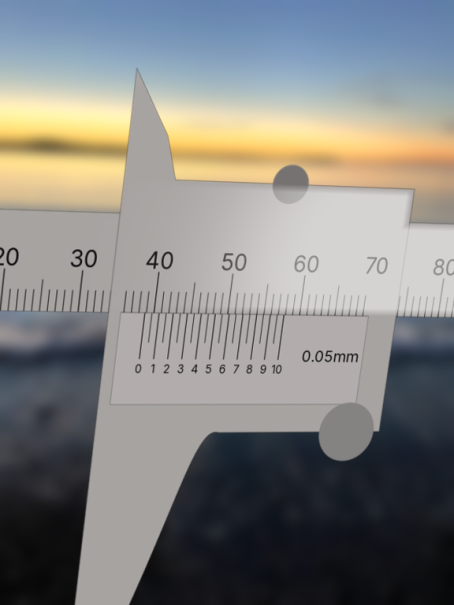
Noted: {"value": 38.8, "unit": "mm"}
